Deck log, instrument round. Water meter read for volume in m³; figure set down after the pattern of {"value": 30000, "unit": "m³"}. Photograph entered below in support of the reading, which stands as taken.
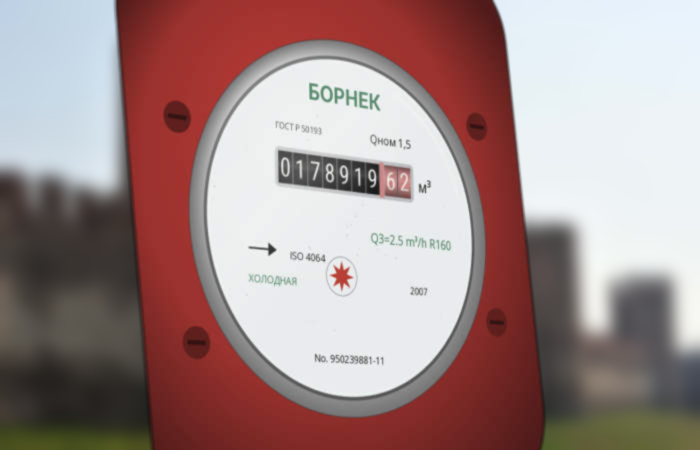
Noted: {"value": 178919.62, "unit": "m³"}
